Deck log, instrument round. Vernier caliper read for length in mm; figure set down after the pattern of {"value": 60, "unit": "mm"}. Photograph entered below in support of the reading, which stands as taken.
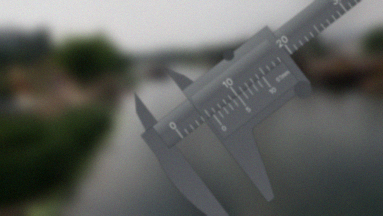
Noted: {"value": 5.6, "unit": "mm"}
